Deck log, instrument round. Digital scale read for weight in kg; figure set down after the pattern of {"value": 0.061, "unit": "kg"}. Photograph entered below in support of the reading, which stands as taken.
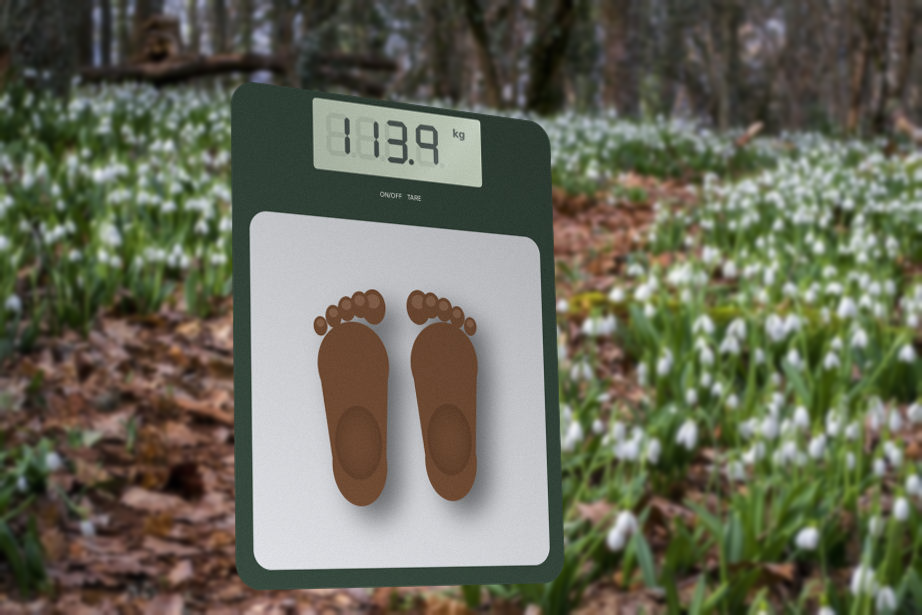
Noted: {"value": 113.9, "unit": "kg"}
